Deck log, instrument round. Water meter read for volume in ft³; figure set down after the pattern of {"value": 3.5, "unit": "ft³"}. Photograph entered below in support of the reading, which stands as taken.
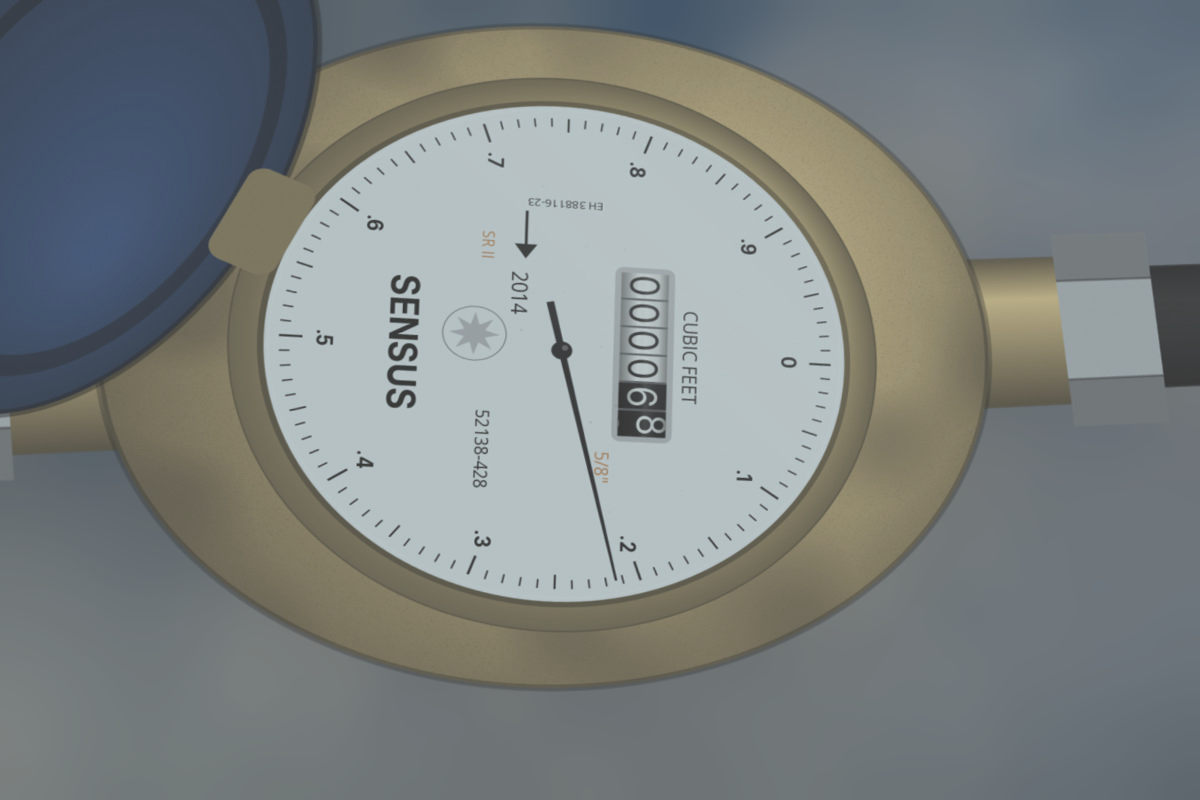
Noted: {"value": 68.21, "unit": "ft³"}
